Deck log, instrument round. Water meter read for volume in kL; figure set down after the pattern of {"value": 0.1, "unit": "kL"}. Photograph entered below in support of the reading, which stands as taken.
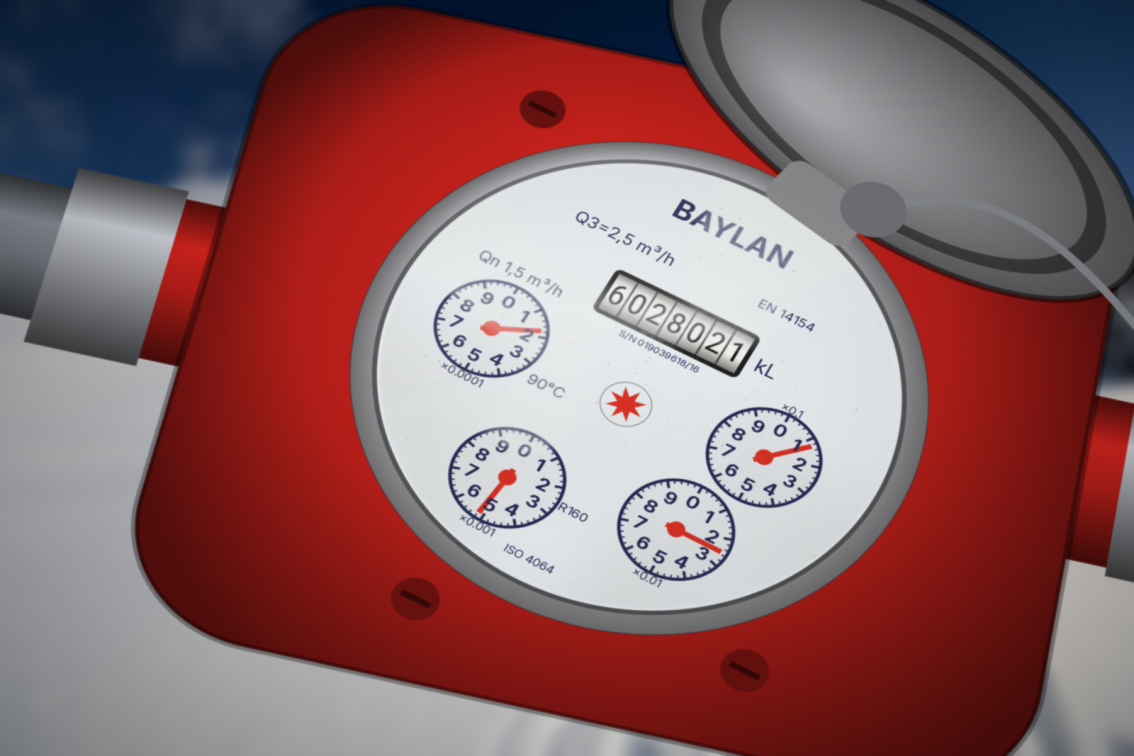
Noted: {"value": 6028021.1251, "unit": "kL"}
